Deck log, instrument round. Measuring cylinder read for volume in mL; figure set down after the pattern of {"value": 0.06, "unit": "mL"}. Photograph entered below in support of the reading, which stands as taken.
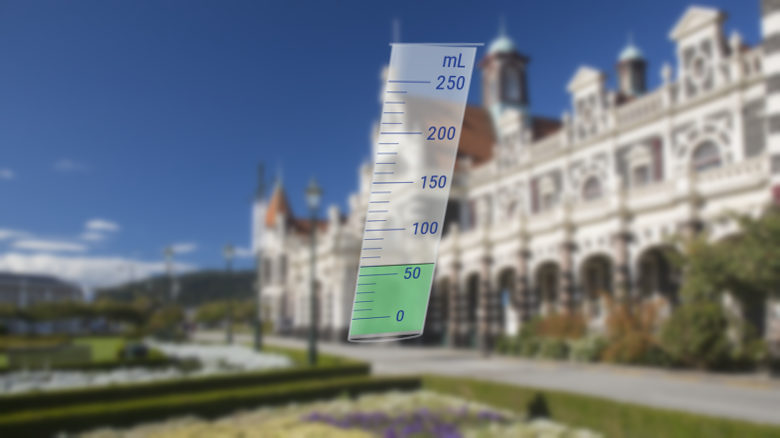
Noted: {"value": 60, "unit": "mL"}
